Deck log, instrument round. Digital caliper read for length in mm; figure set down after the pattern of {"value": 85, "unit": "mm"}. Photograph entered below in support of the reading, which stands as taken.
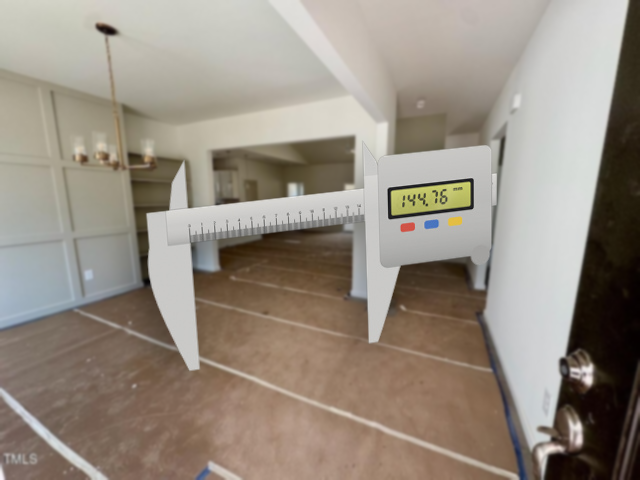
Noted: {"value": 144.76, "unit": "mm"}
